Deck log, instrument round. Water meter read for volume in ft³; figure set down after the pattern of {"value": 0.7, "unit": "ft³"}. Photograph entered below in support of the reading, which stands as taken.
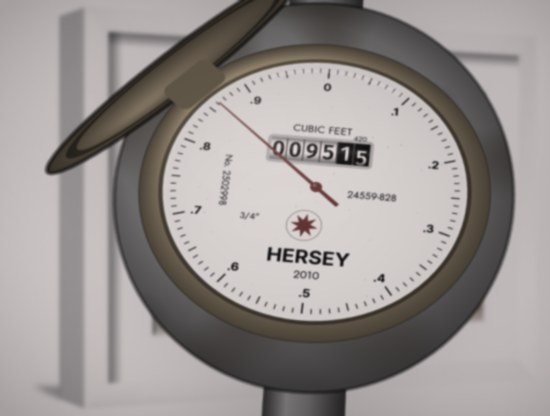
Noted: {"value": 9514.86, "unit": "ft³"}
